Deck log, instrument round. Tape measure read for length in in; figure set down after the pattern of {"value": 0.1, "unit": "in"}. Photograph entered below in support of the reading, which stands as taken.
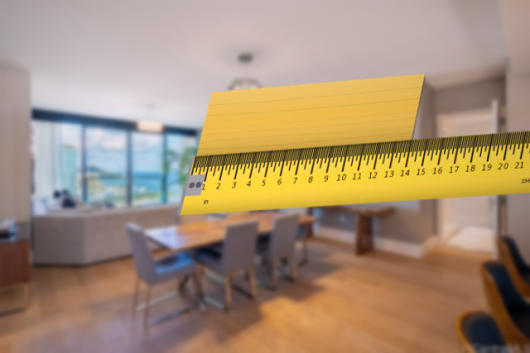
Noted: {"value": 14, "unit": "in"}
